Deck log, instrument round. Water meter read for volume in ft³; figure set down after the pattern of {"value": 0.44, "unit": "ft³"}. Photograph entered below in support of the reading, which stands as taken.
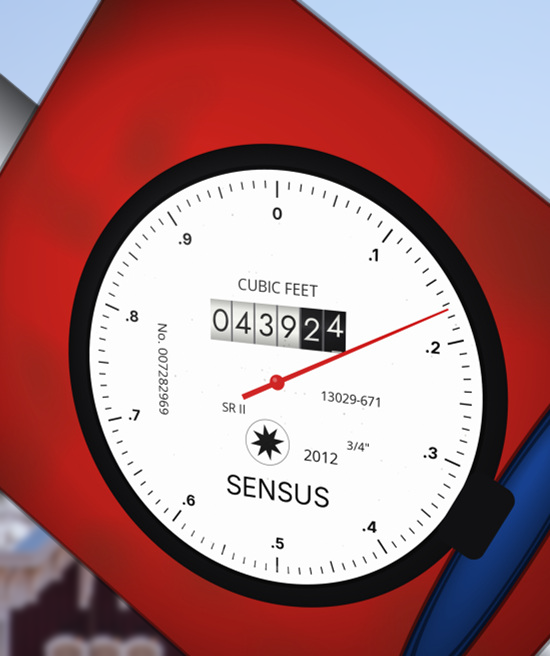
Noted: {"value": 43924.17, "unit": "ft³"}
